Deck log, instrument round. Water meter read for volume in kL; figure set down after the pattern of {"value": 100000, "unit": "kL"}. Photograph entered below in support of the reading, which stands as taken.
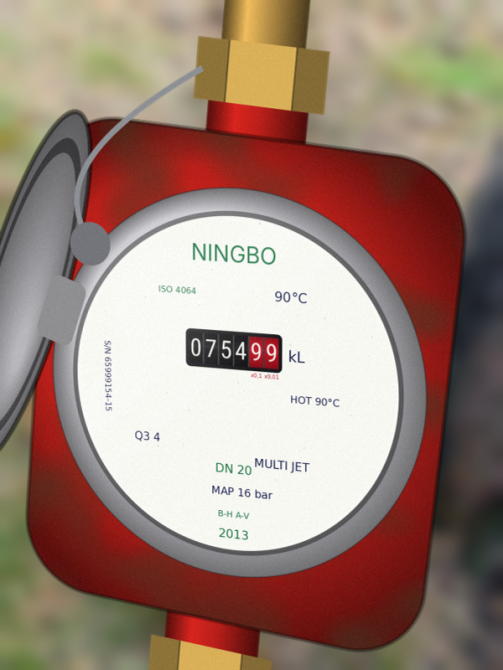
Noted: {"value": 754.99, "unit": "kL"}
